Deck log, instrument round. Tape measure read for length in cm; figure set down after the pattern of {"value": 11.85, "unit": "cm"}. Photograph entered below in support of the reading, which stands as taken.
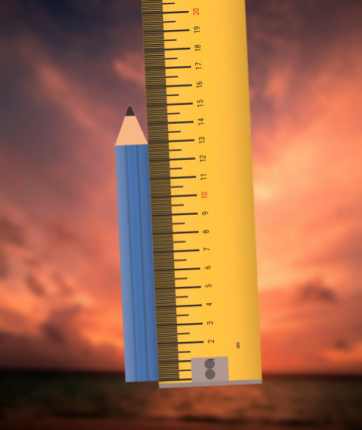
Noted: {"value": 15, "unit": "cm"}
